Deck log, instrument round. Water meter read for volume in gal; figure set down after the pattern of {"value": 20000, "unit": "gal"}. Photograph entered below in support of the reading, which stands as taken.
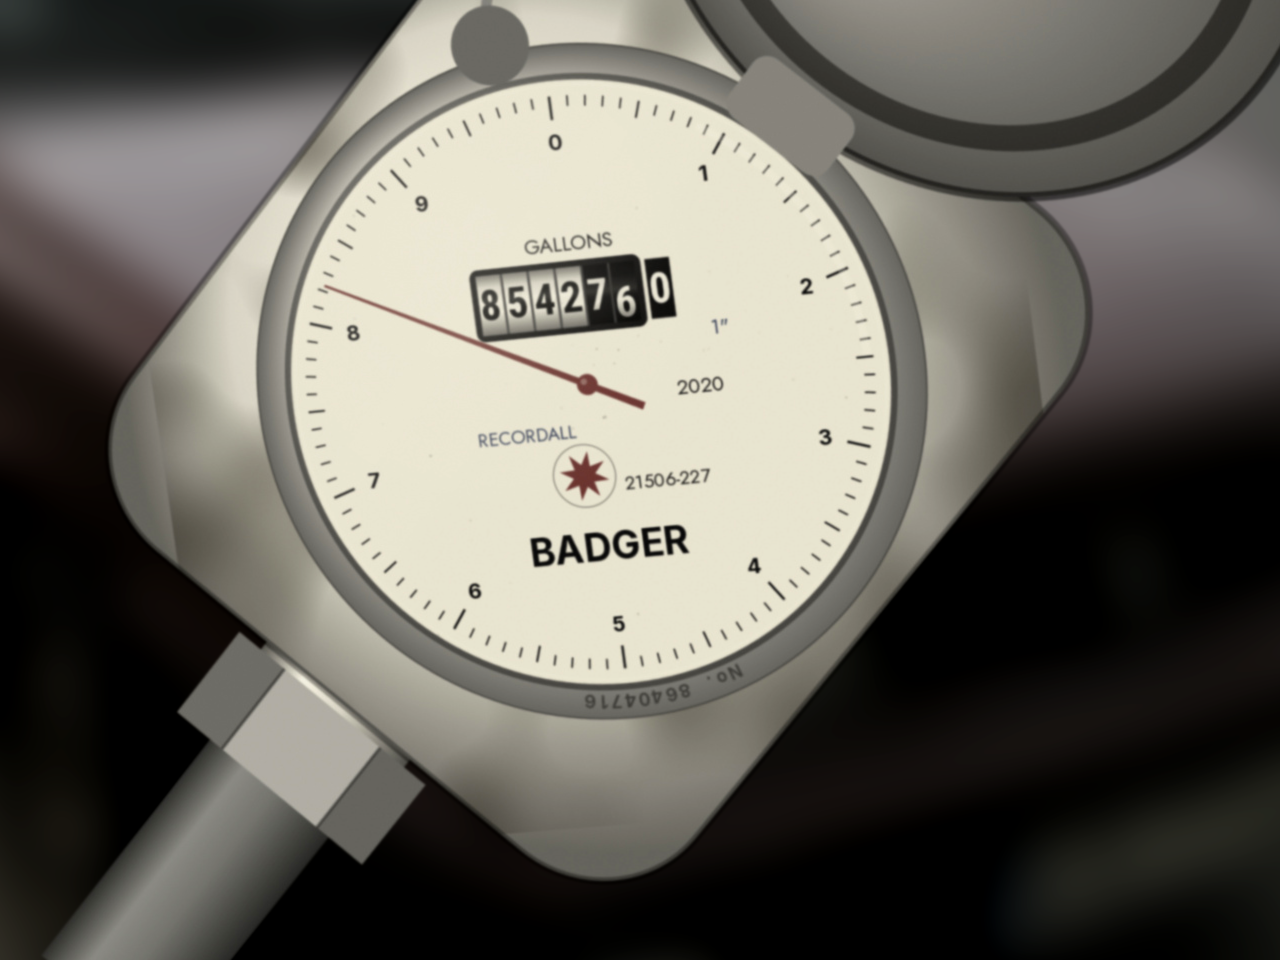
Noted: {"value": 8542758.2, "unit": "gal"}
